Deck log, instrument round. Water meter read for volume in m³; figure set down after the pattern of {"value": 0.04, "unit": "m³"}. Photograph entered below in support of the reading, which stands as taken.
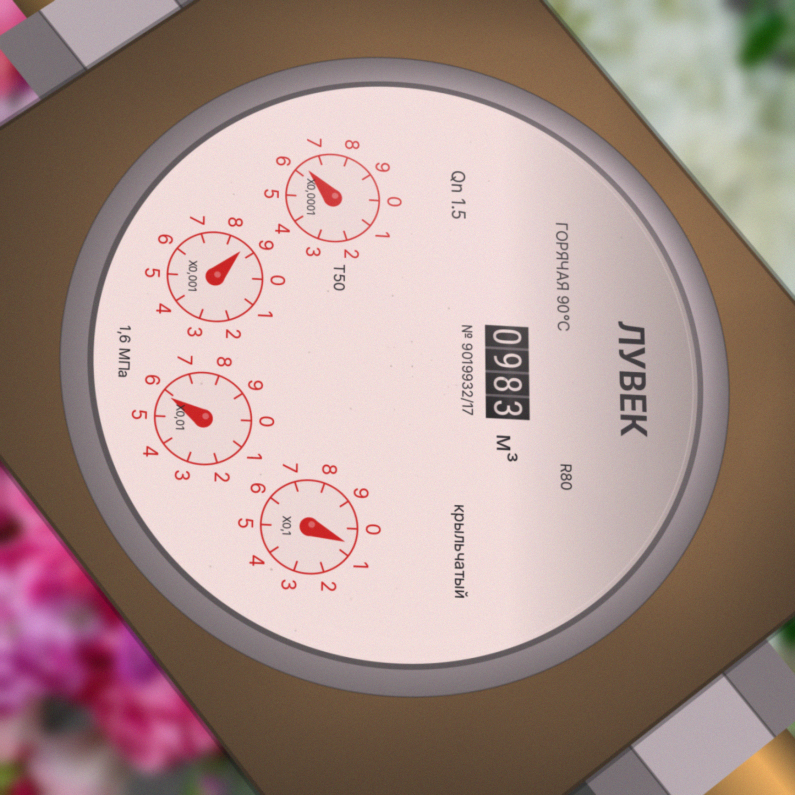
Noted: {"value": 983.0586, "unit": "m³"}
